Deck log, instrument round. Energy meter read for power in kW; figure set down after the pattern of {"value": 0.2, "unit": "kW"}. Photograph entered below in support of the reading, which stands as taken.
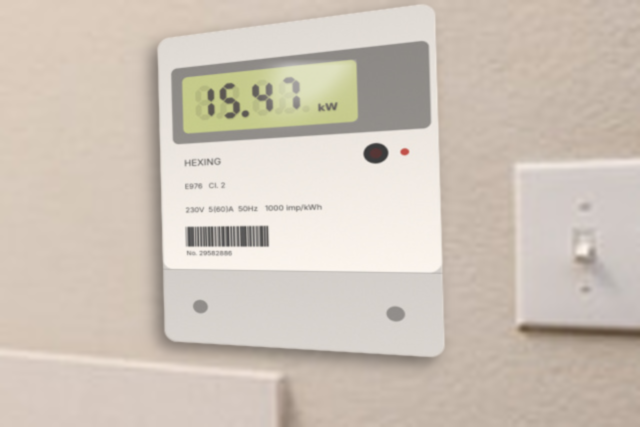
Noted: {"value": 15.47, "unit": "kW"}
